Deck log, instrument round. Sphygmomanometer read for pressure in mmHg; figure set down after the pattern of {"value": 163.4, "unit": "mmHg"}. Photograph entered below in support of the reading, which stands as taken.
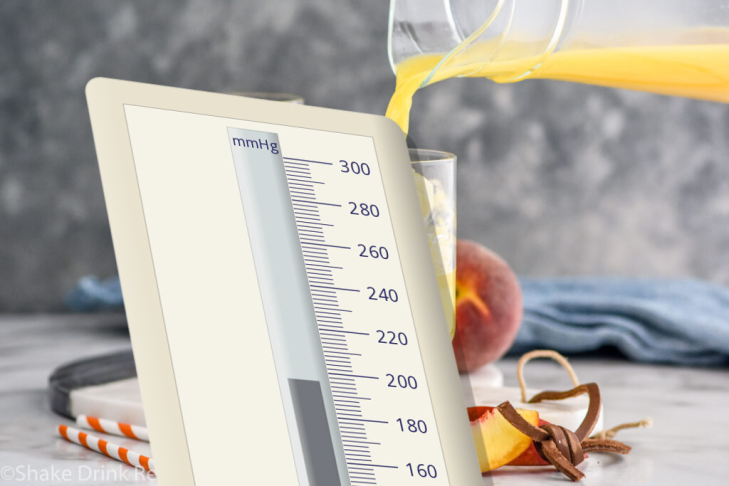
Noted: {"value": 196, "unit": "mmHg"}
